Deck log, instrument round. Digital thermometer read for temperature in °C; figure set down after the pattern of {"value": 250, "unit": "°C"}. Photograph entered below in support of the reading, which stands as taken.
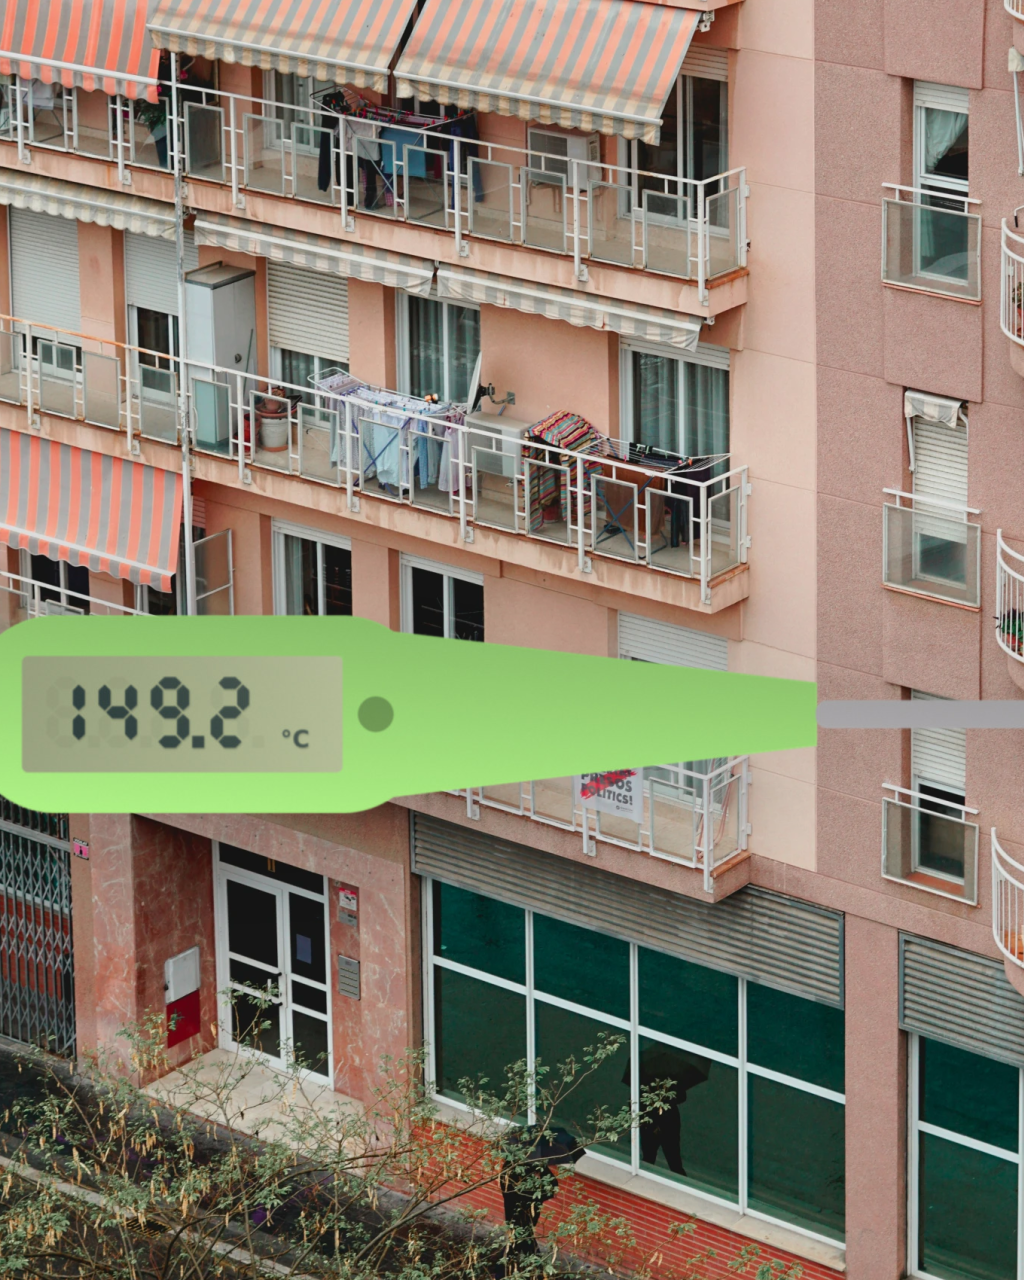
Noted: {"value": 149.2, "unit": "°C"}
